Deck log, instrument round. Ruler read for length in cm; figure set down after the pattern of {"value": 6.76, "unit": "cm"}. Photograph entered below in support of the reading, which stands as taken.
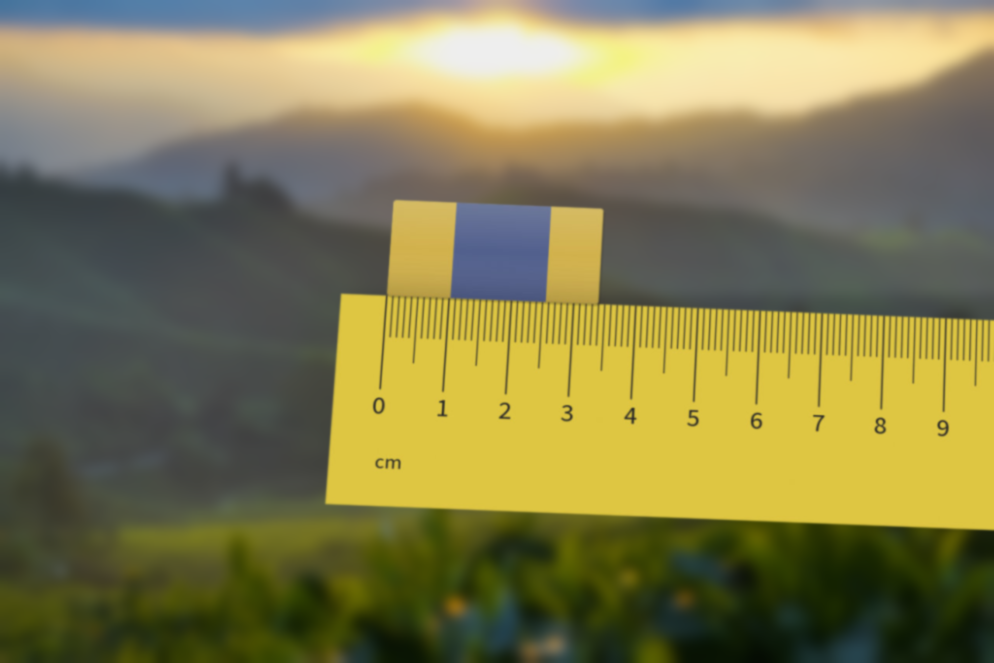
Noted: {"value": 3.4, "unit": "cm"}
